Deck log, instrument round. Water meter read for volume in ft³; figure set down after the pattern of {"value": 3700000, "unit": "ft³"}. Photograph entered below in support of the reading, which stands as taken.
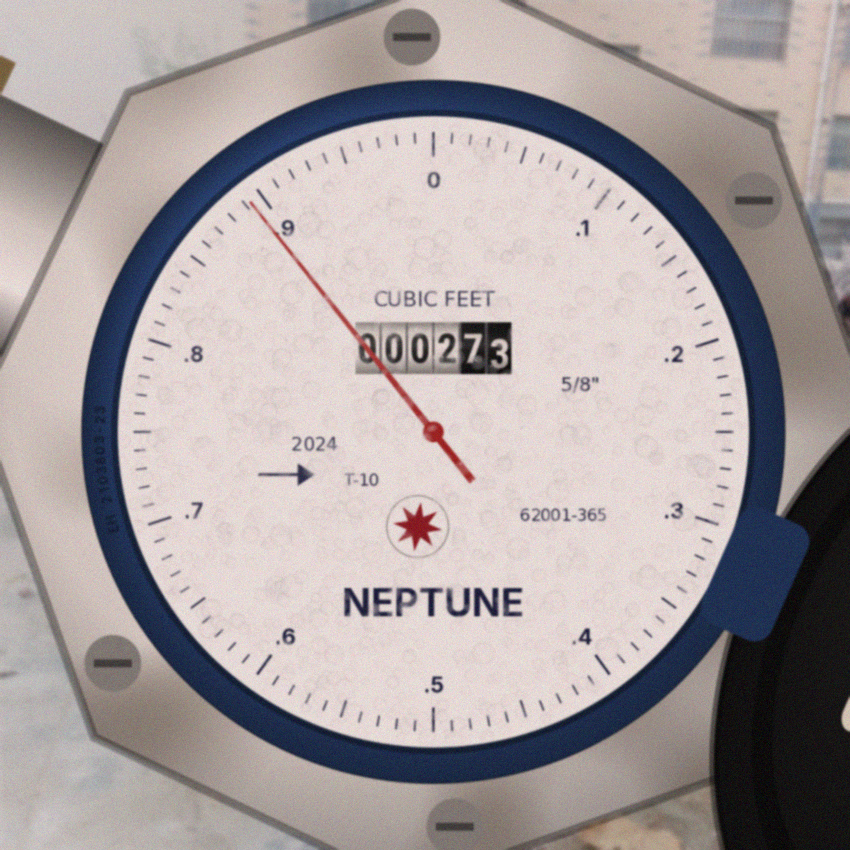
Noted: {"value": 272.89, "unit": "ft³"}
